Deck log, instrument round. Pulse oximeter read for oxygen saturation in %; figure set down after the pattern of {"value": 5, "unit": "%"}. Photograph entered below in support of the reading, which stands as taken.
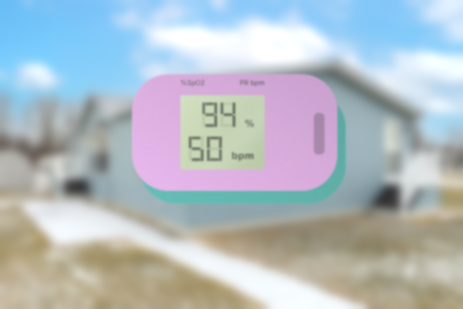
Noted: {"value": 94, "unit": "%"}
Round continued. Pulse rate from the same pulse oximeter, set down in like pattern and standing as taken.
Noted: {"value": 50, "unit": "bpm"}
